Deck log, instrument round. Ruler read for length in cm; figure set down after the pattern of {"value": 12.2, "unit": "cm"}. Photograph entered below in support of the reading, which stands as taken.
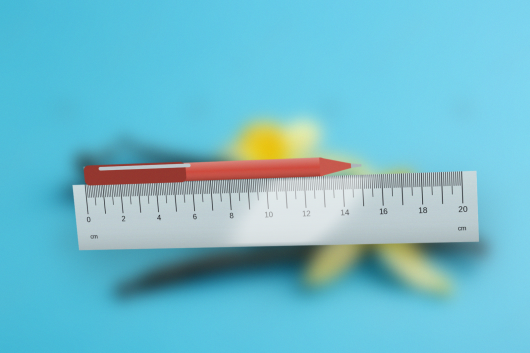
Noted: {"value": 15, "unit": "cm"}
